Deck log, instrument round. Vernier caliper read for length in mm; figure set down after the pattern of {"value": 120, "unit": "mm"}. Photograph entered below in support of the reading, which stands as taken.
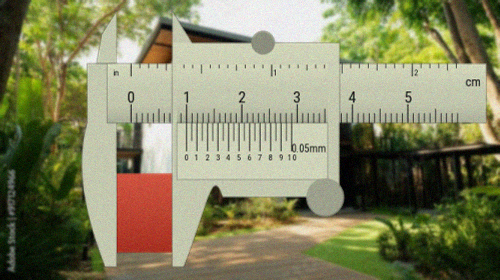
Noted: {"value": 10.0, "unit": "mm"}
